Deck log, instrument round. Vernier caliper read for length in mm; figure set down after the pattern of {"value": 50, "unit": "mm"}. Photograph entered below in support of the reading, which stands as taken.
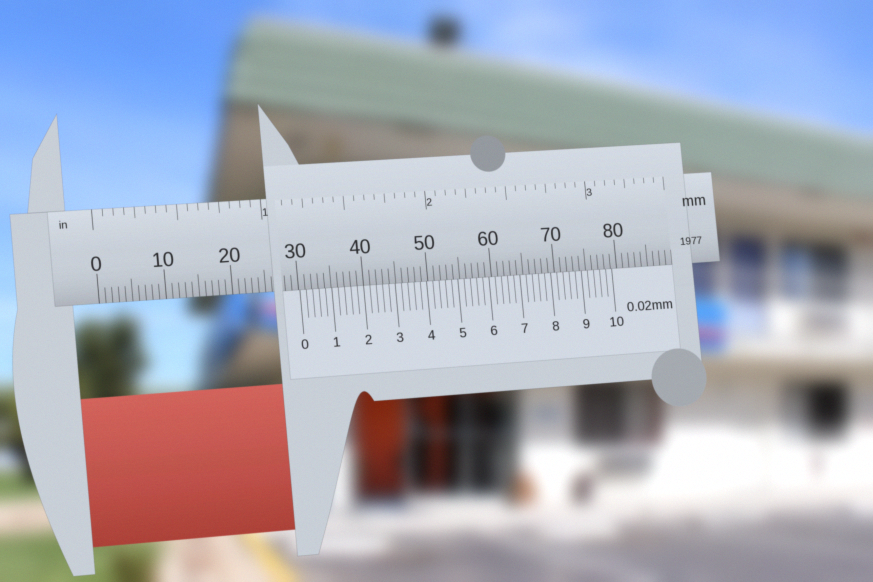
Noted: {"value": 30.2, "unit": "mm"}
